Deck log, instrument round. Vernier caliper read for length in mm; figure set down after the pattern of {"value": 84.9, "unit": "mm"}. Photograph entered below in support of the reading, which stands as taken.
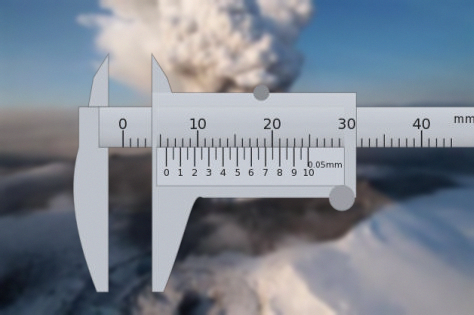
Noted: {"value": 5.8, "unit": "mm"}
